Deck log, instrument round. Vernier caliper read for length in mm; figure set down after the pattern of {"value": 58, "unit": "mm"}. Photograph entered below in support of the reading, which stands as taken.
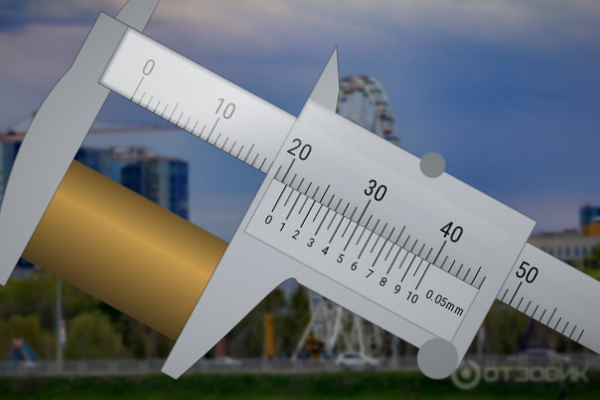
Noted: {"value": 20.6, "unit": "mm"}
